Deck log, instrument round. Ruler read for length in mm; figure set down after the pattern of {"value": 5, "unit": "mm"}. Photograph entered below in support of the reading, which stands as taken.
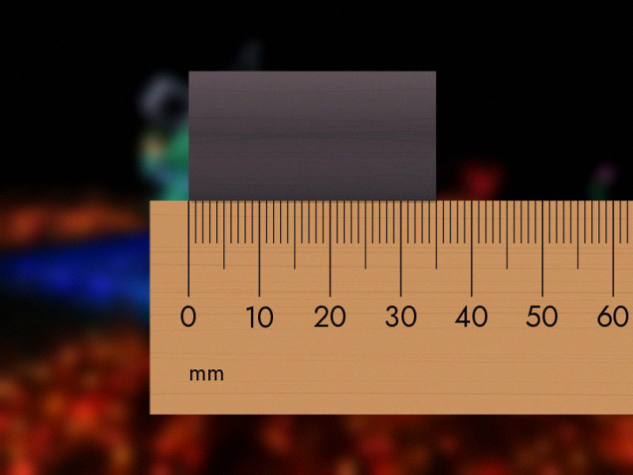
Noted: {"value": 35, "unit": "mm"}
